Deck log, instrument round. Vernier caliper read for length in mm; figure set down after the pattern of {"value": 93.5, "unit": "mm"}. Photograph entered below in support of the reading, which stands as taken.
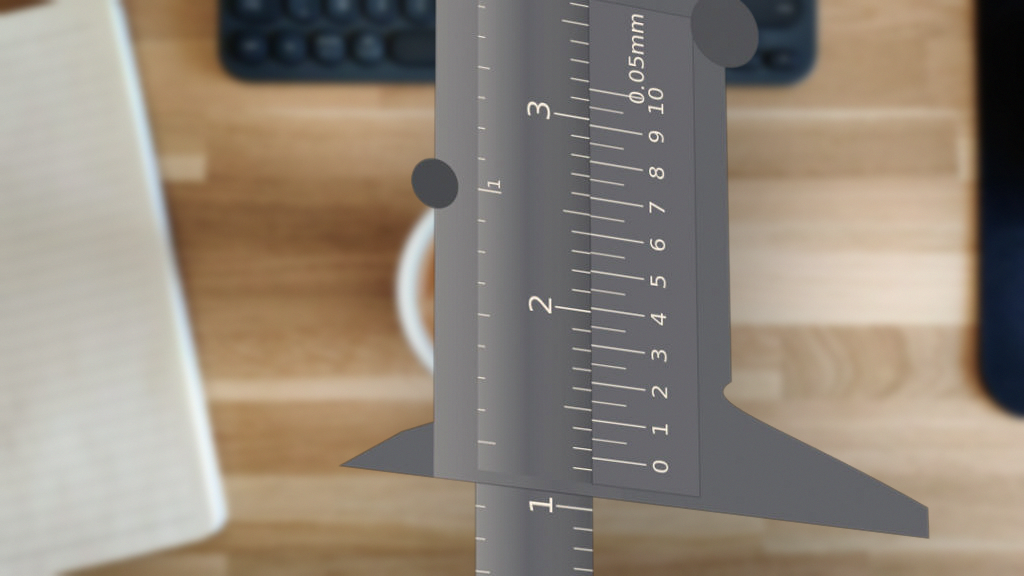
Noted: {"value": 12.6, "unit": "mm"}
